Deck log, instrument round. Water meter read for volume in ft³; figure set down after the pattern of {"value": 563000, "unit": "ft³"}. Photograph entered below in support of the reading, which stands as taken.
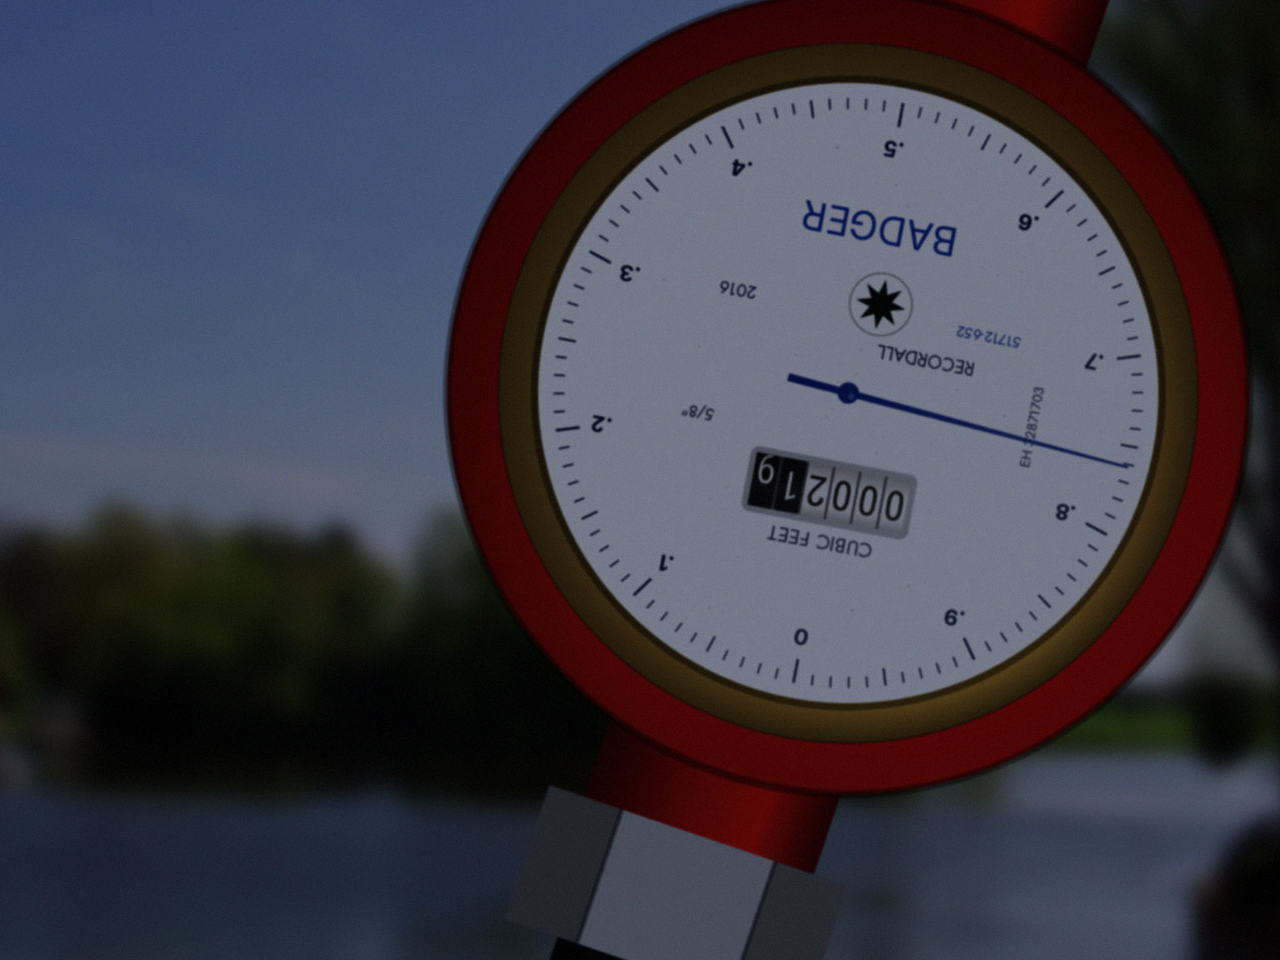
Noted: {"value": 218.76, "unit": "ft³"}
